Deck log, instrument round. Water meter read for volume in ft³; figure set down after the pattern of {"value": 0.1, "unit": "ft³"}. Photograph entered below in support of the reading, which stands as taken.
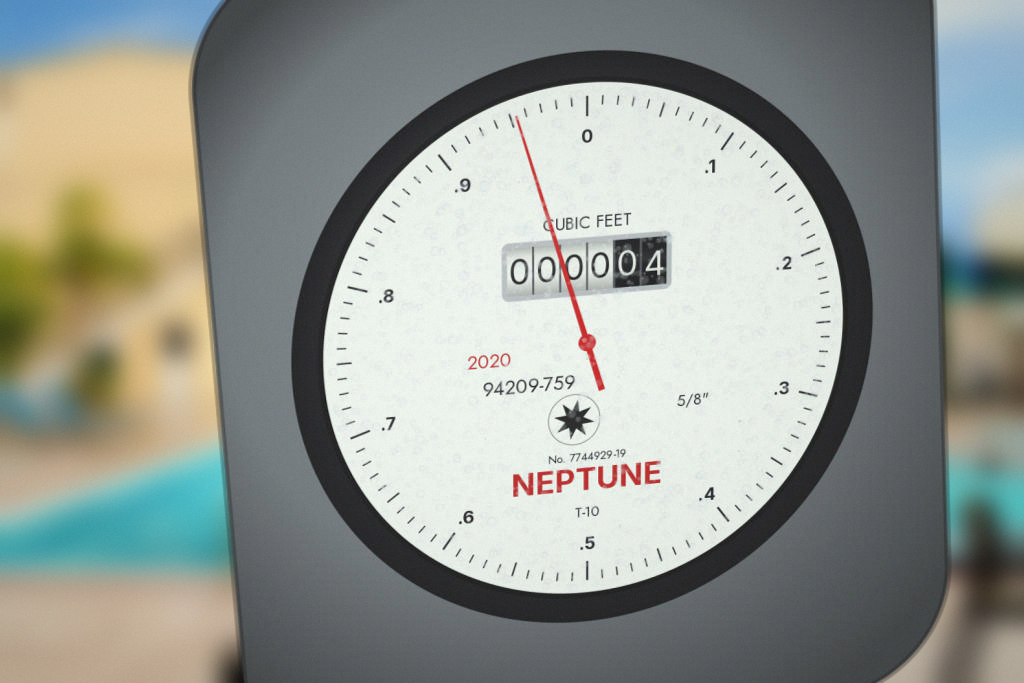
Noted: {"value": 3.95, "unit": "ft³"}
